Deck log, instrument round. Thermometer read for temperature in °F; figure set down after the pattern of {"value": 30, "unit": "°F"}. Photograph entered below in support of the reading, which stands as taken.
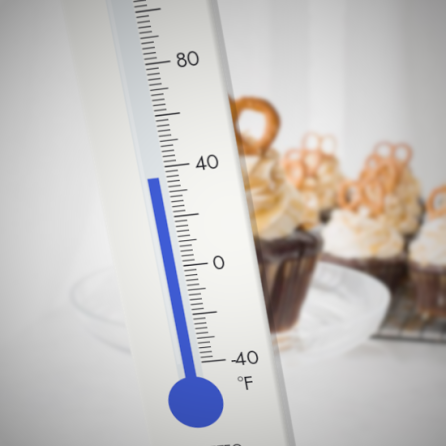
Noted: {"value": 36, "unit": "°F"}
